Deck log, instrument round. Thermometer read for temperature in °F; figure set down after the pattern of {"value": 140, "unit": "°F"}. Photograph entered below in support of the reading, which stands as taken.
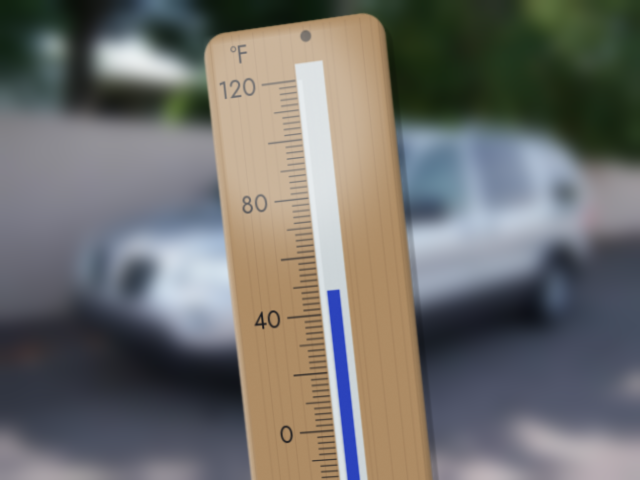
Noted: {"value": 48, "unit": "°F"}
